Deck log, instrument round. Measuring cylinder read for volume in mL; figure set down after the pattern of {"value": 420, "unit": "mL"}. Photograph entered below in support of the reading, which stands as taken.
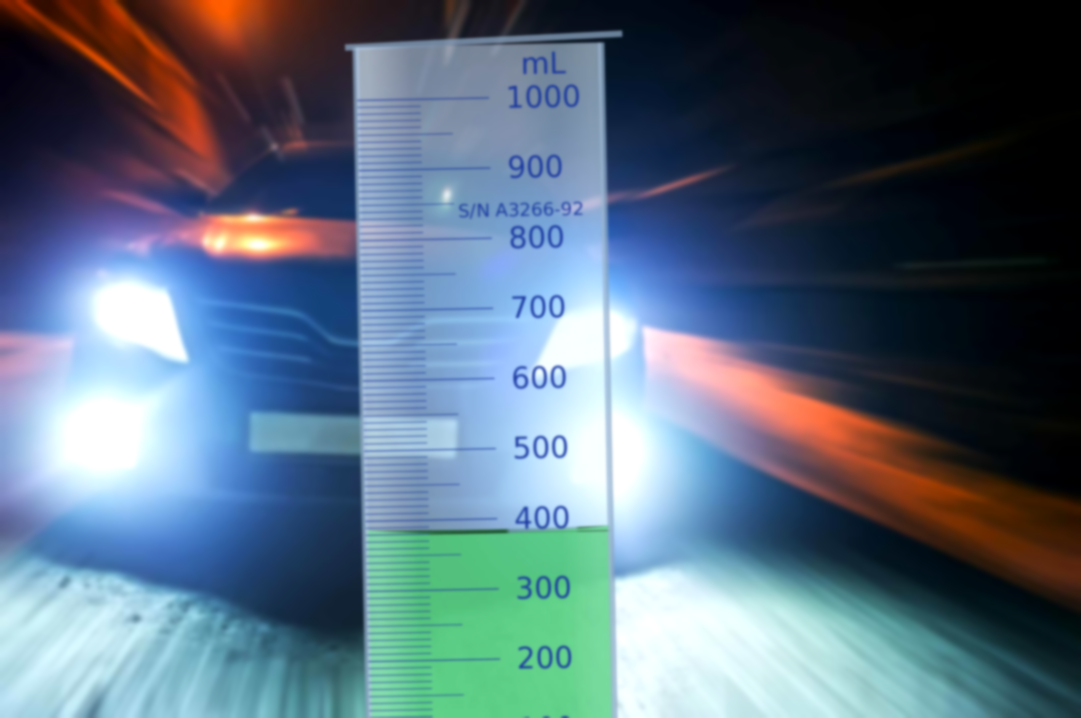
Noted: {"value": 380, "unit": "mL"}
